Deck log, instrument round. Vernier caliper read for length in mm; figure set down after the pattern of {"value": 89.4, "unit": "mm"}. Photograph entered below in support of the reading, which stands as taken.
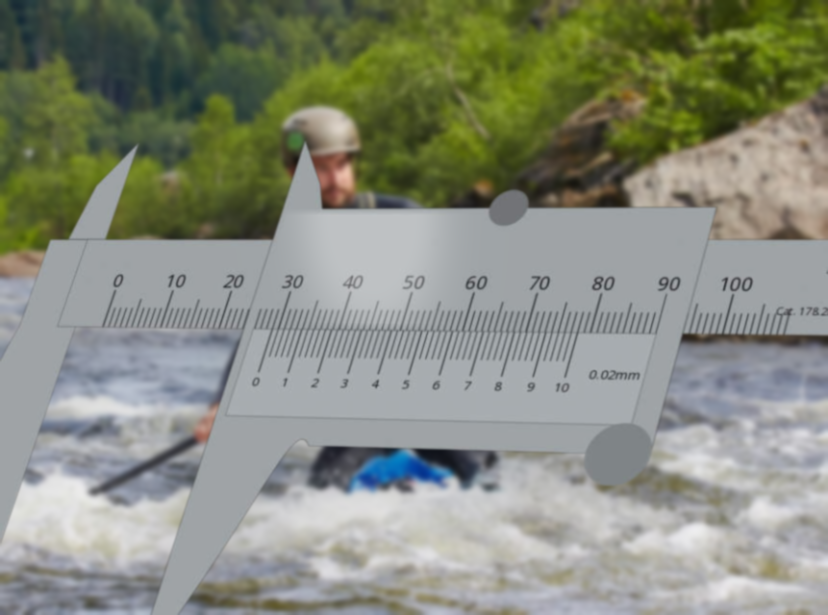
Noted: {"value": 29.0, "unit": "mm"}
